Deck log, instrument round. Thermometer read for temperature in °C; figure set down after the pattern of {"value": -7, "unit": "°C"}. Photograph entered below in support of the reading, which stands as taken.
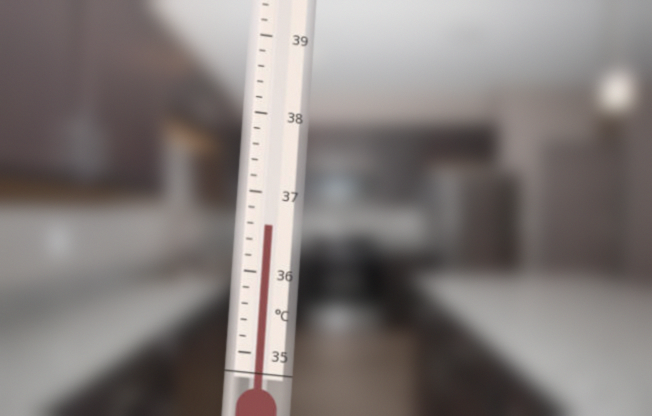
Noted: {"value": 36.6, "unit": "°C"}
